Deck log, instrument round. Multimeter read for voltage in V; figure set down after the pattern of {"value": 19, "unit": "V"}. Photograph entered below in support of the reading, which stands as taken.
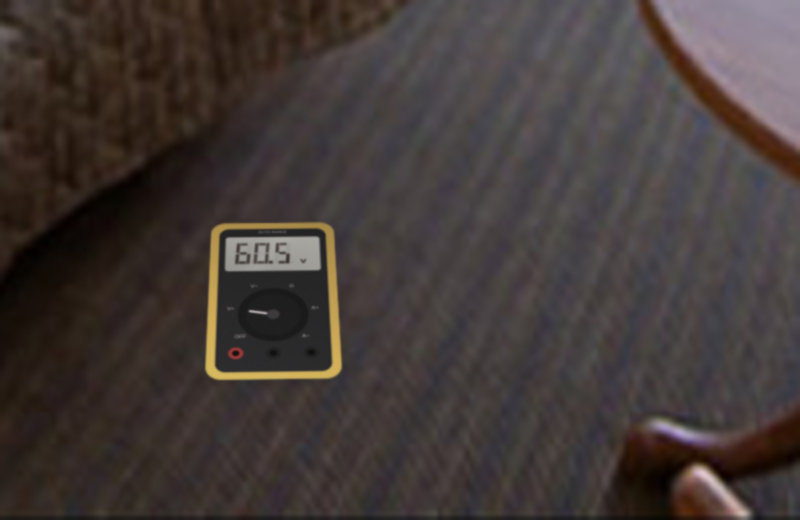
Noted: {"value": 60.5, "unit": "V"}
